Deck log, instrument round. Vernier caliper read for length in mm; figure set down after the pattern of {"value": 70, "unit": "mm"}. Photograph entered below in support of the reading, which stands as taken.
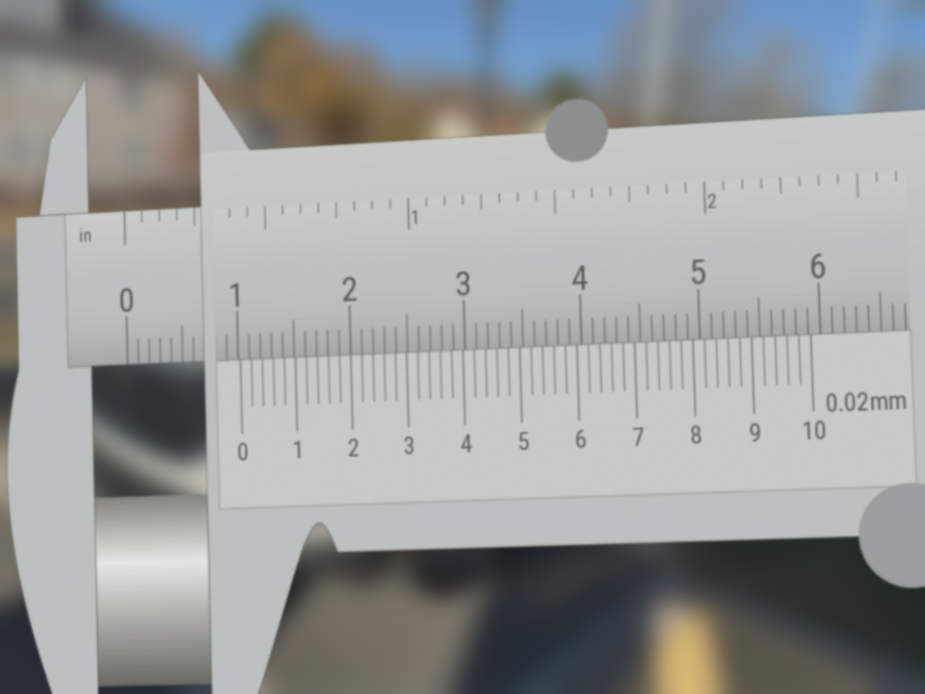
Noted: {"value": 10.2, "unit": "mm"}
